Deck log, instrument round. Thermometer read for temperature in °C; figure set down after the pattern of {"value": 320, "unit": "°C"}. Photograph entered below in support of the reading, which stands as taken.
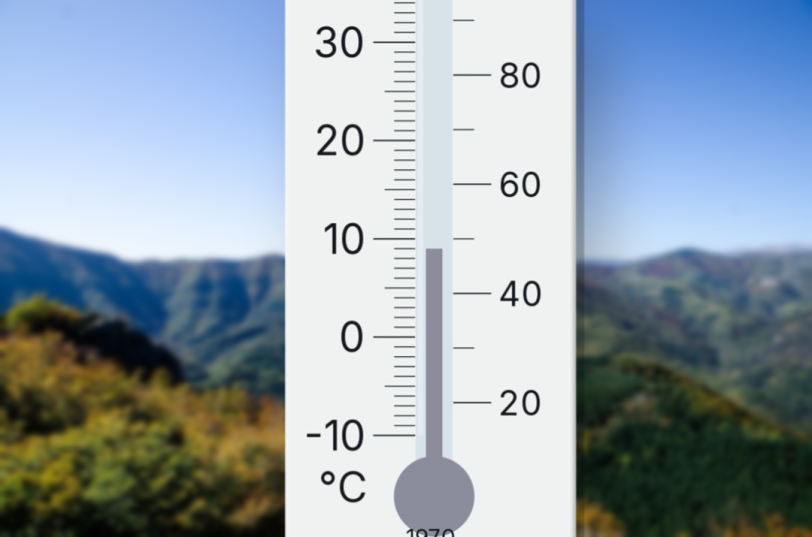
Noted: {"value": 9, "unit": "°C"}
